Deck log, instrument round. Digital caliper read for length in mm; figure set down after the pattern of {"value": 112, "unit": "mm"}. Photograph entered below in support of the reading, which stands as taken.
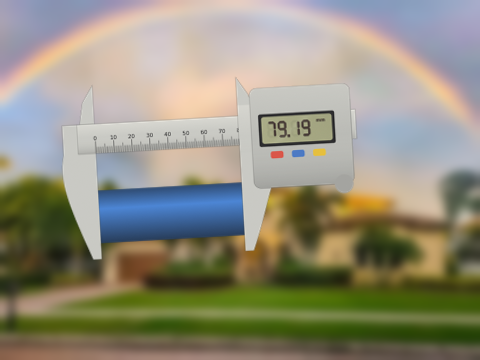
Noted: {"value": 79.19, "unit": "mm"}
